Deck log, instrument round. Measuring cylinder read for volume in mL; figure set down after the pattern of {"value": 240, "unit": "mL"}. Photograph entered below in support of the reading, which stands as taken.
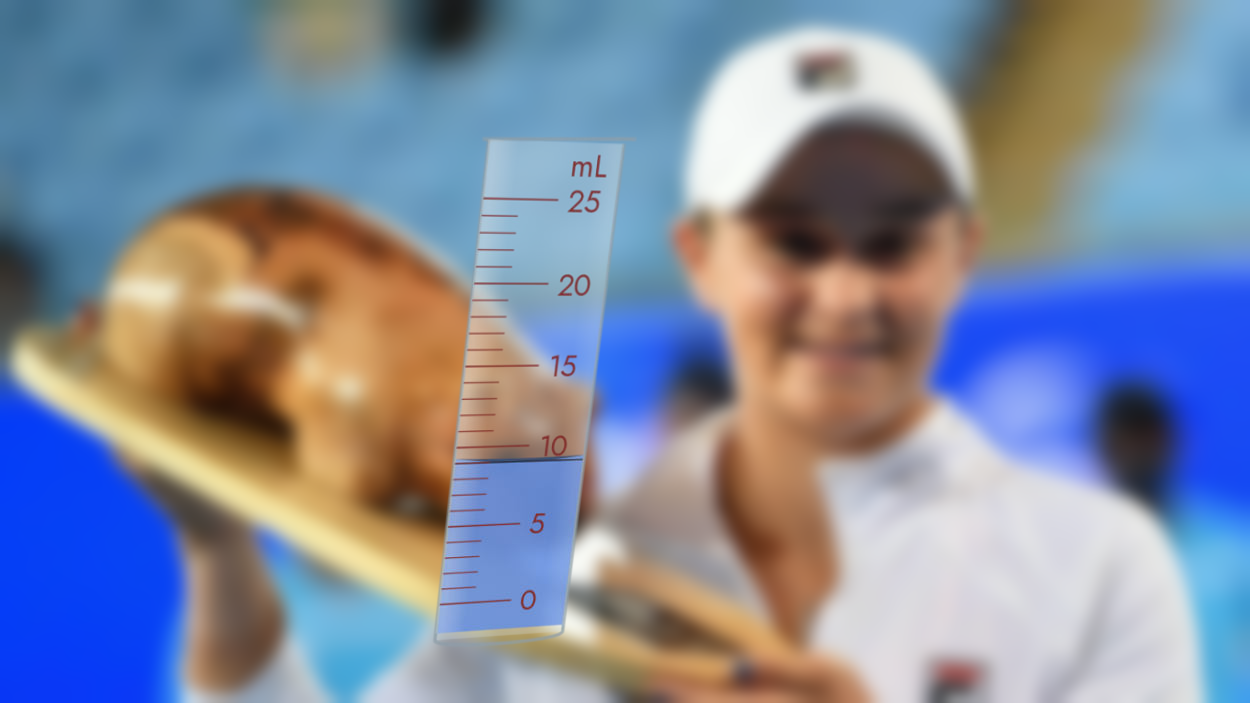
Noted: {"value": 9, "unit": "mL"}
